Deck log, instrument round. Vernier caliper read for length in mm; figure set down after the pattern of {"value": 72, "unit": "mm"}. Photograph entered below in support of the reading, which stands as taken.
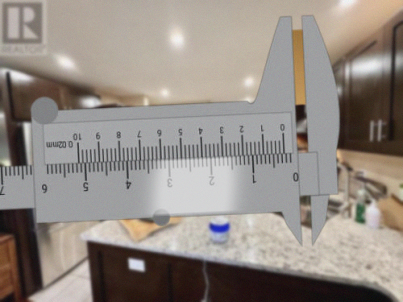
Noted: {"value": 2.5, "unit": "mm"}
